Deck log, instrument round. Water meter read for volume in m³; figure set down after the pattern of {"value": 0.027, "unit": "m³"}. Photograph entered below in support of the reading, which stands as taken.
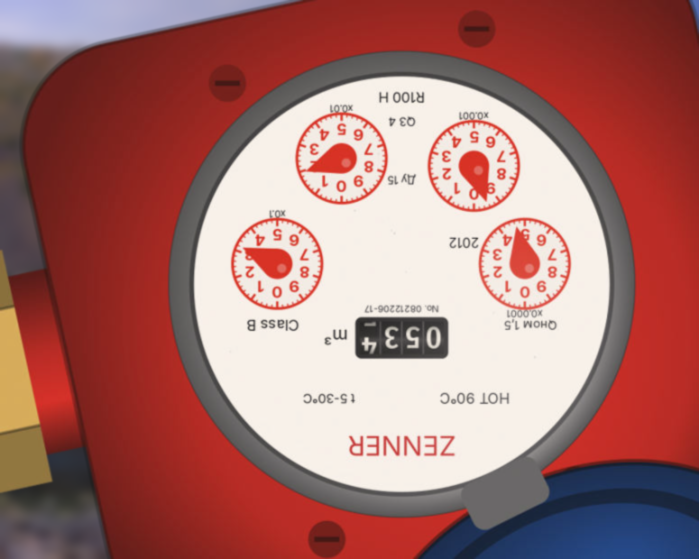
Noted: {"value": 534.3194, "unit": "m³"}
